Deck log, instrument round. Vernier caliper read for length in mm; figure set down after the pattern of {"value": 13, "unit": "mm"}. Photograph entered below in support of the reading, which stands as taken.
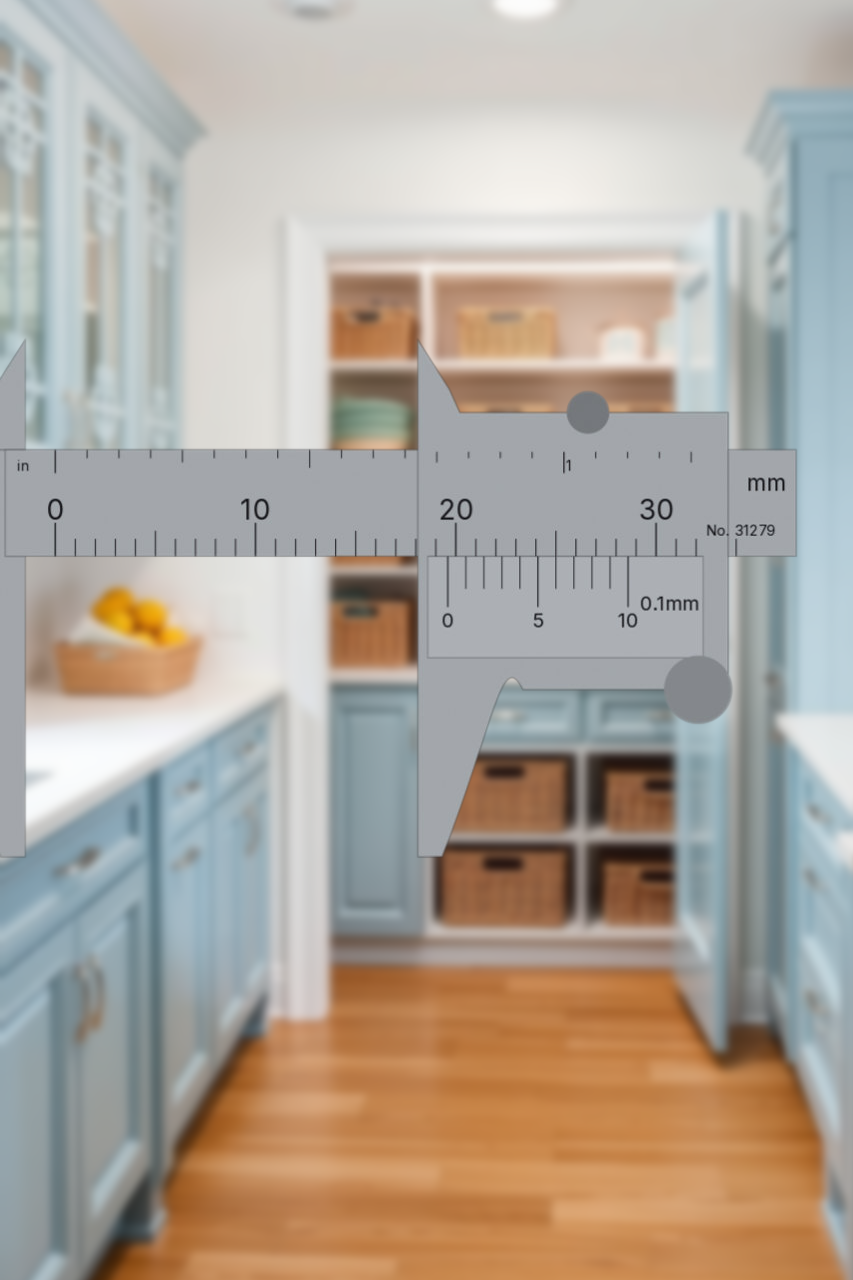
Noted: {"value": 19.6, "unit": "mm"}
